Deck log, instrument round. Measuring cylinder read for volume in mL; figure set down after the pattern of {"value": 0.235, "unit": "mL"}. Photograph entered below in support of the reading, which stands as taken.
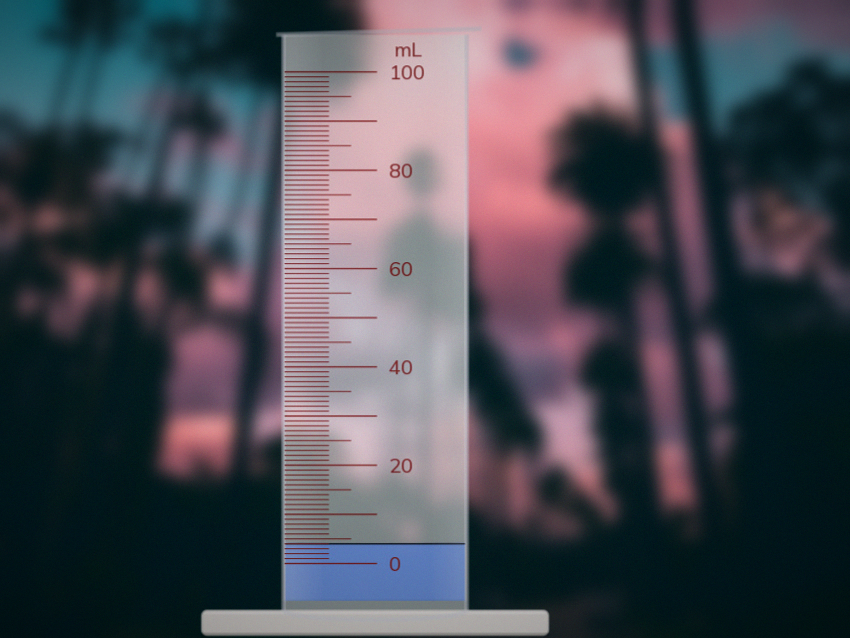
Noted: {"value": 4, "unit": "mL"}
